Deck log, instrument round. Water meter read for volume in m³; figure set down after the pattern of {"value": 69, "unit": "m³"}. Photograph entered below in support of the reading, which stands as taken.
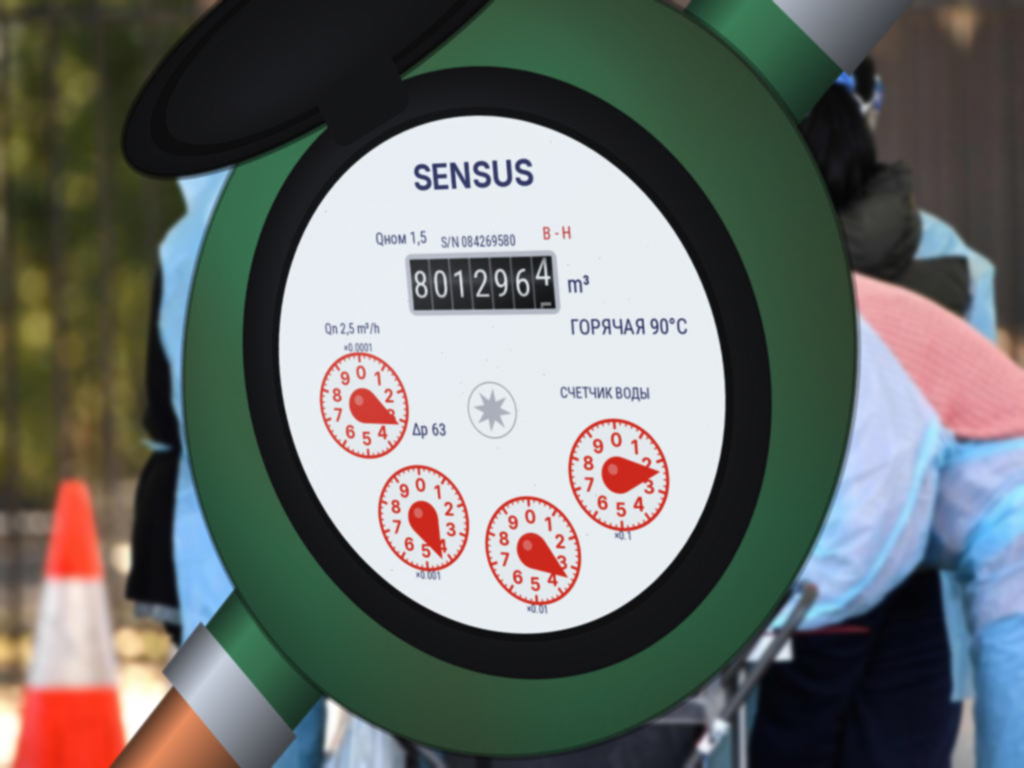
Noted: {"value": 8012964.2343, "unit": "m³"}
